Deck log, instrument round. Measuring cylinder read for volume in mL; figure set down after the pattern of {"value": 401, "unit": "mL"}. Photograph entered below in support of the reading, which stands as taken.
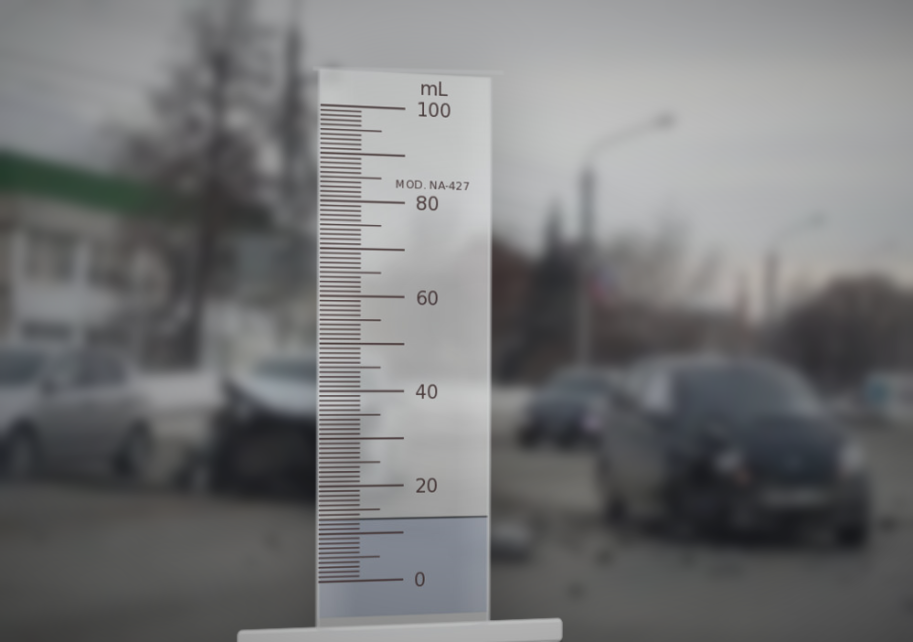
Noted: {"value": 13, "unit": "mL"}
